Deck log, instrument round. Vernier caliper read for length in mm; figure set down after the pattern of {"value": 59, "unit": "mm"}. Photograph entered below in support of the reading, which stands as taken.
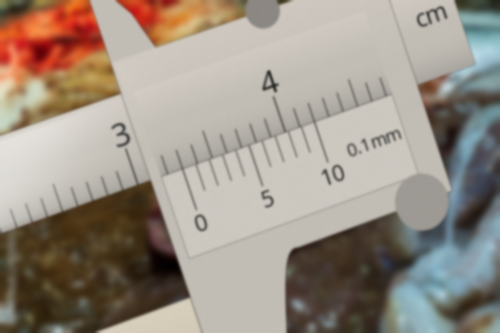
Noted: {"value": 33.0, "unit": "mm"}
